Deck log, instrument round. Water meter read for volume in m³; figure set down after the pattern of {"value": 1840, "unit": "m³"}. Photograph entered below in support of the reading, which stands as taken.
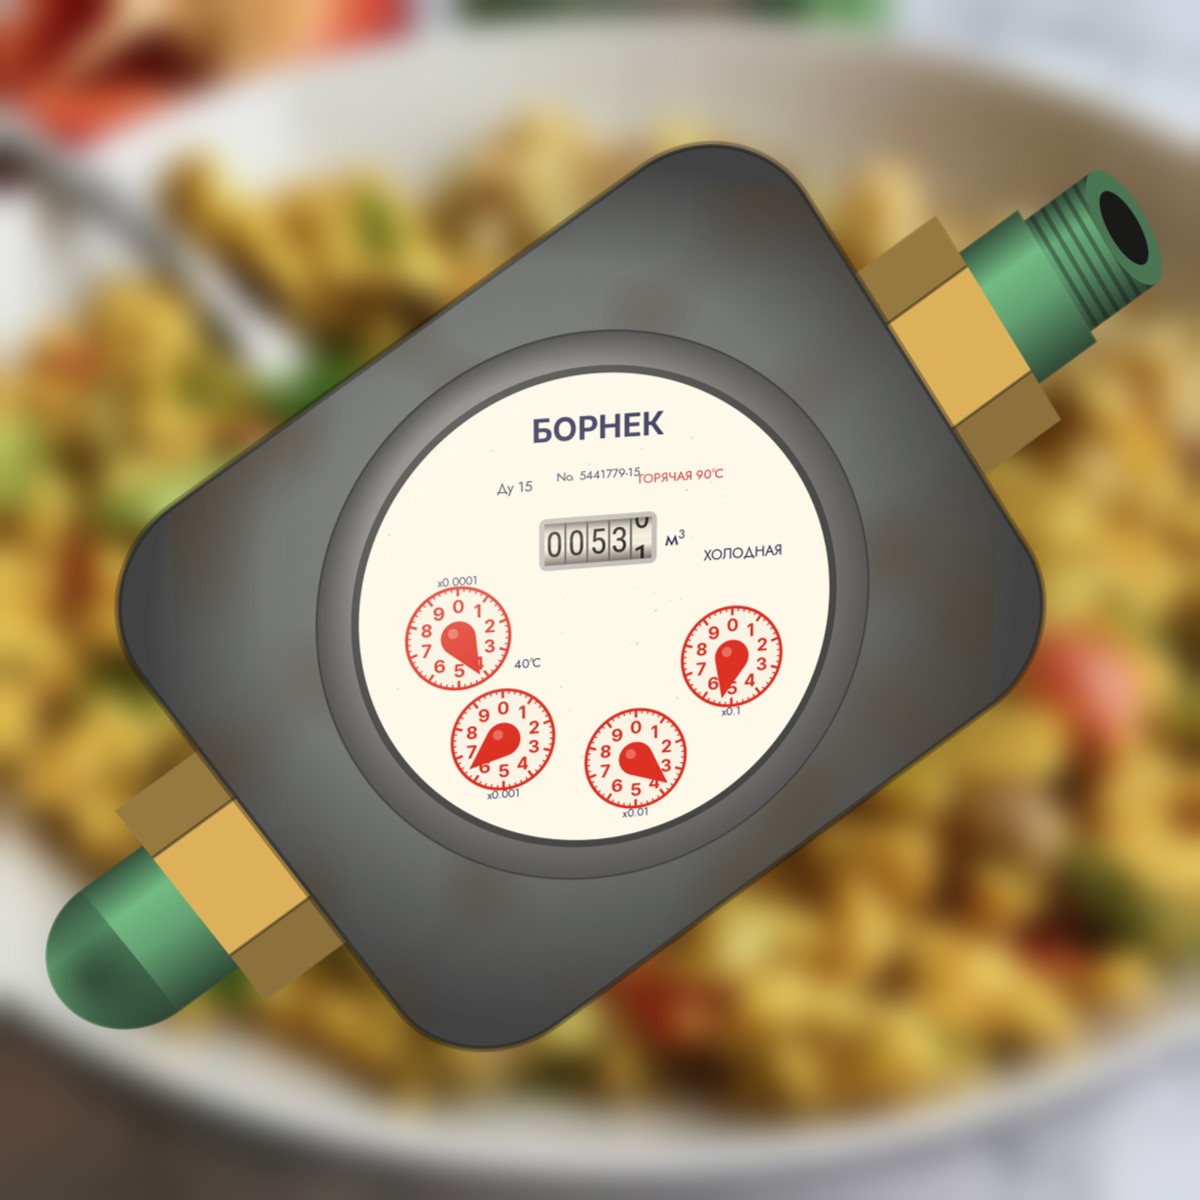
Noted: {"value": 530.5364, "unit": "m³"}
